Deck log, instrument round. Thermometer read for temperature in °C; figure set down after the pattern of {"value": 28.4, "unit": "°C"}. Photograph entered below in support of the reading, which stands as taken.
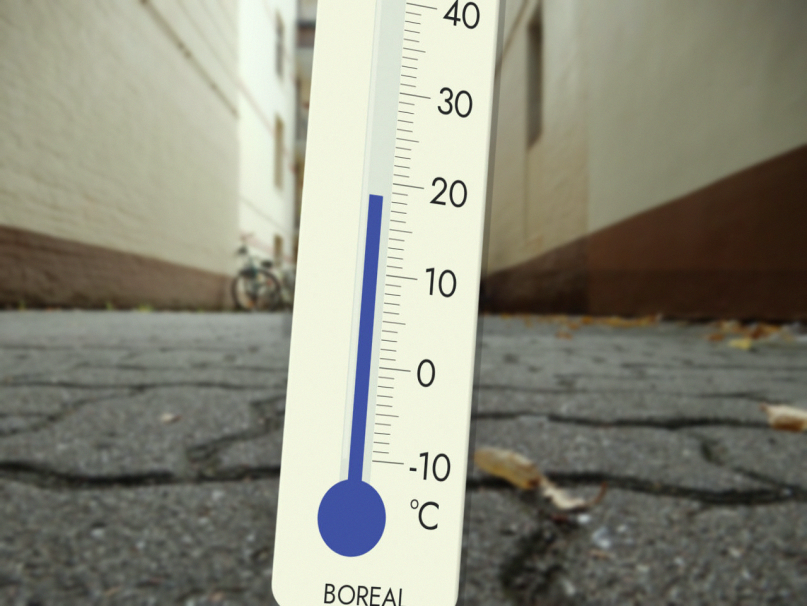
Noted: {"value": 18.5, "unit": "°C"}
